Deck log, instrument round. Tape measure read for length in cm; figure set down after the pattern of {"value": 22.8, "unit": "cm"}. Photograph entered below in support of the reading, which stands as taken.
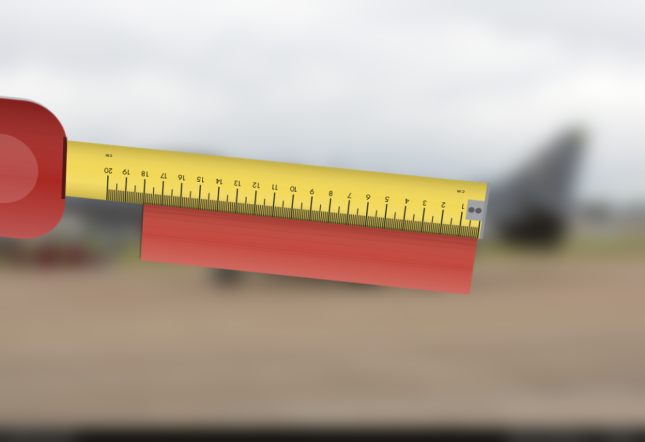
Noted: {"value": 18, "unit": "cm"}
